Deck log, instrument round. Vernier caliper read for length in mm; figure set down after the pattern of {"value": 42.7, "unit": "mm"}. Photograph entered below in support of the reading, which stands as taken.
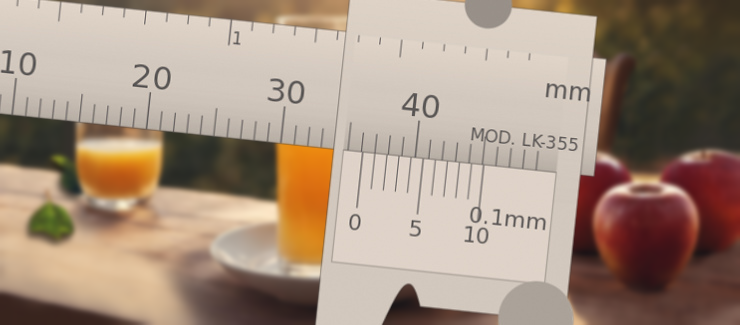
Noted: {"value": 36.1, "unit": "mm"}
